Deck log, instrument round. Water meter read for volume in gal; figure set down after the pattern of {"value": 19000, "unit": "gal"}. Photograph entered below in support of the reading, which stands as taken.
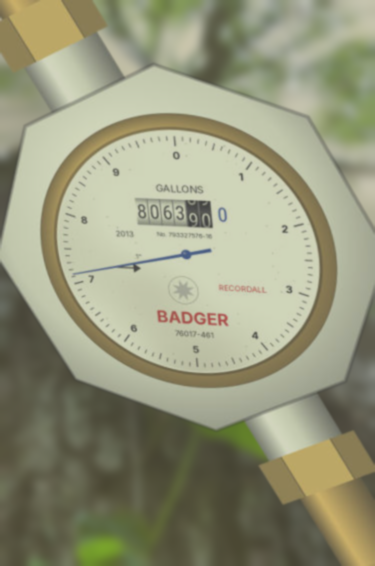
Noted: {"value": 8063897.1, "unit": "gal"}
